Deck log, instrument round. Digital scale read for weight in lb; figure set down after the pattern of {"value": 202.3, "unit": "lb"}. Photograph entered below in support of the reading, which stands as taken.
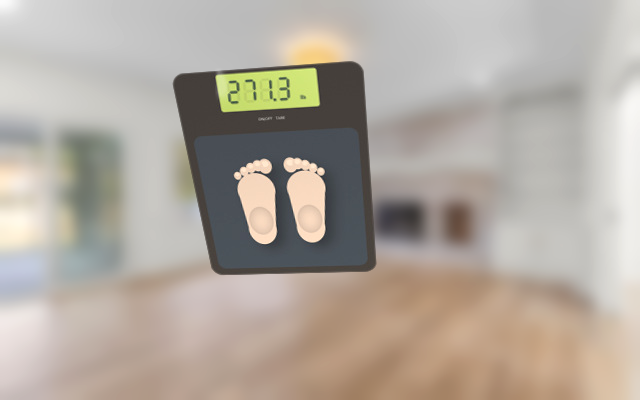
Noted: {"value": 271.3, "unit": "lb"}
